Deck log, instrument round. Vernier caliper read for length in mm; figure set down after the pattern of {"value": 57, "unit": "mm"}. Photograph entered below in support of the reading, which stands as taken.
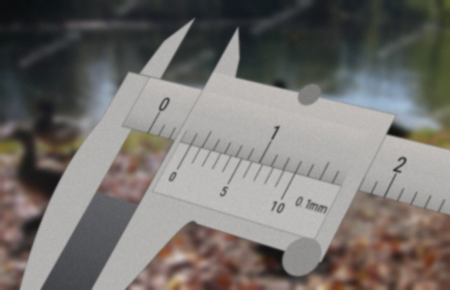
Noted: {"value": 4.0, "unit": "mm"}
